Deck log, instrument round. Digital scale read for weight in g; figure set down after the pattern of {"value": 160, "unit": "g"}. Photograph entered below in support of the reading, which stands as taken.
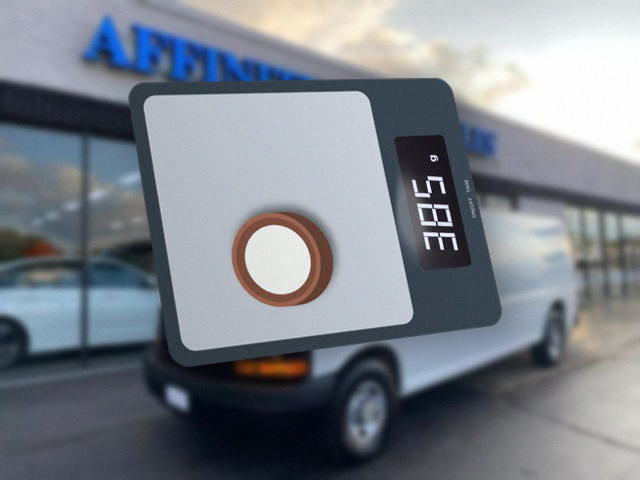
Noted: {"value": 385, "unit": "g"}
